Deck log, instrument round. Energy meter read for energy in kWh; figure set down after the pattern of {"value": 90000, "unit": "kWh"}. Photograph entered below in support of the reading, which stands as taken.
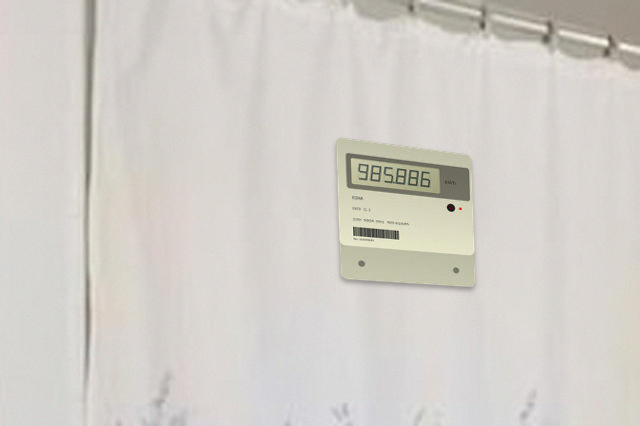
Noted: {"value": 985.886, "unit": "kWh"}
